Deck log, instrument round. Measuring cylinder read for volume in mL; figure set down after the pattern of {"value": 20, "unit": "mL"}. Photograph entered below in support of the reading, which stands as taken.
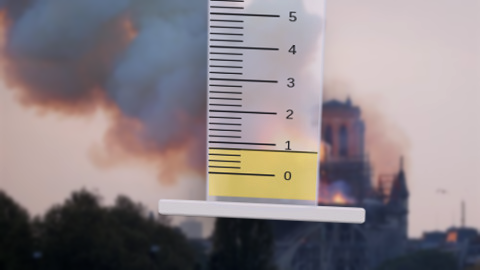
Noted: {"value": 0.8, "unit": "mL"}
